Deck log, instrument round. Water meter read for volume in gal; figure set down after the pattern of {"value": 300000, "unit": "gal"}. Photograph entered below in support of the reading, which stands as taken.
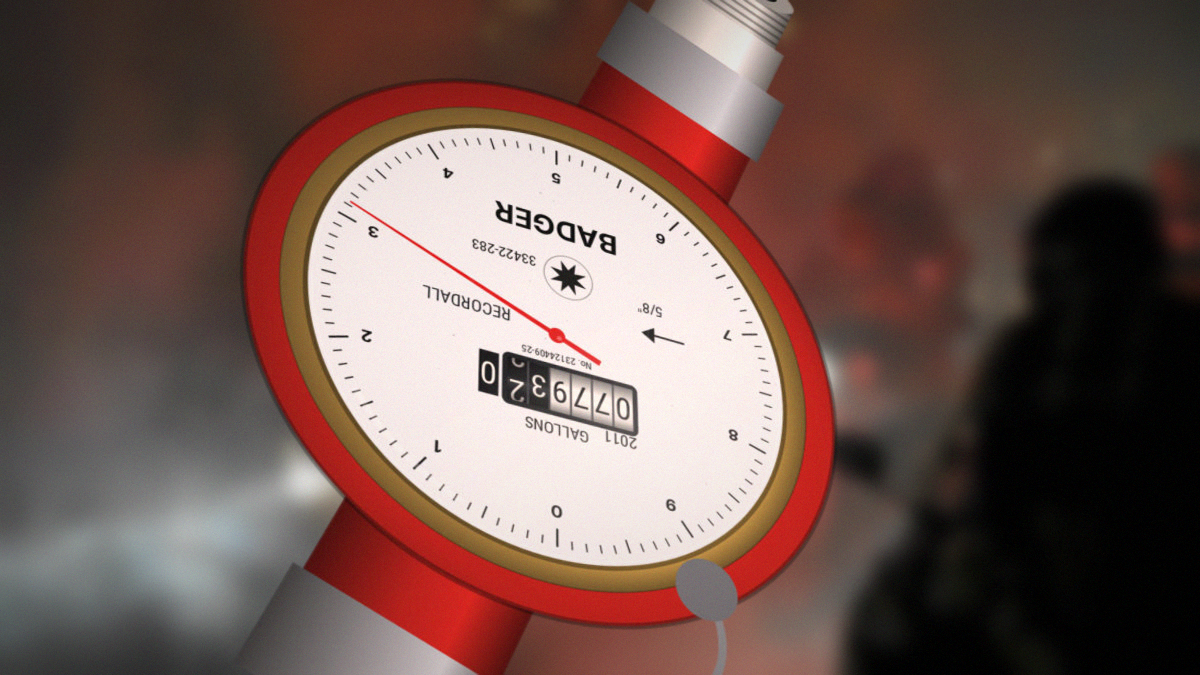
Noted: {"value": 779323.1, "unit": "gal"}
